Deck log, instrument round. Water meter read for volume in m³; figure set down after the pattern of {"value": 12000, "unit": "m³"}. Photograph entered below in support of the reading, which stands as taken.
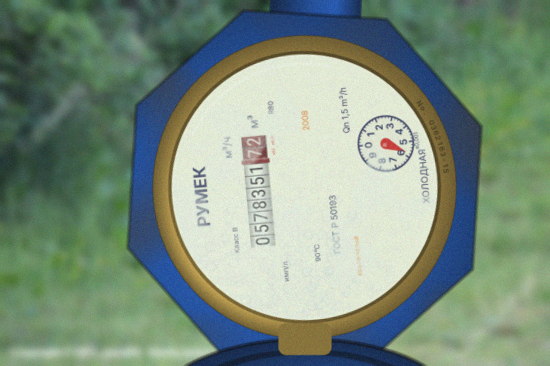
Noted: {"value": 578351.725, "unit": "m³"}
